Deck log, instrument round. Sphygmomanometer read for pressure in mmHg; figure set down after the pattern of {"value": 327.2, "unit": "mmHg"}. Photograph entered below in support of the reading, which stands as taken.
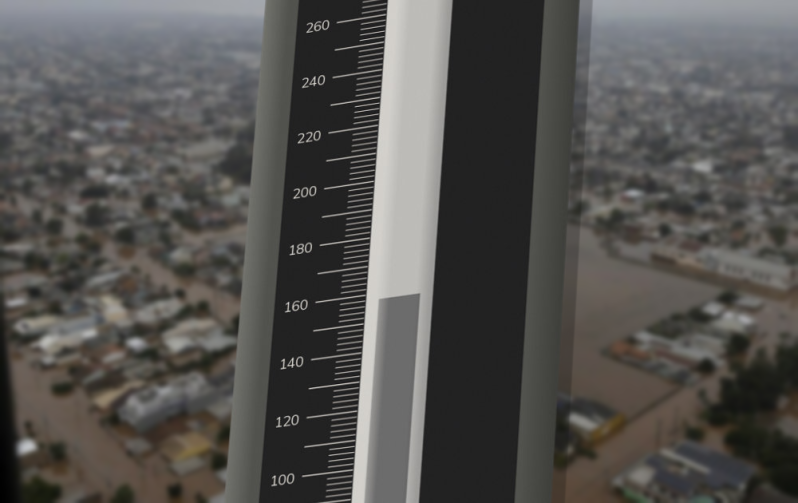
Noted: {"value": 158, "unit": "mmHg"}
